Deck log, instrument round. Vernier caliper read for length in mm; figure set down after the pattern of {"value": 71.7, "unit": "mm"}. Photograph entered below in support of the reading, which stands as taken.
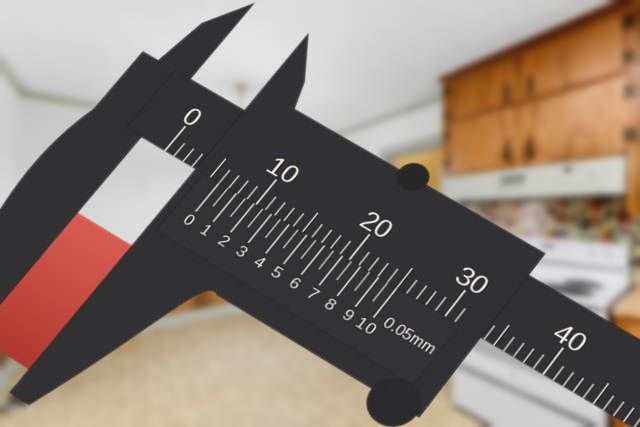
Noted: {"value": 6.0, "unit": "mm"}
